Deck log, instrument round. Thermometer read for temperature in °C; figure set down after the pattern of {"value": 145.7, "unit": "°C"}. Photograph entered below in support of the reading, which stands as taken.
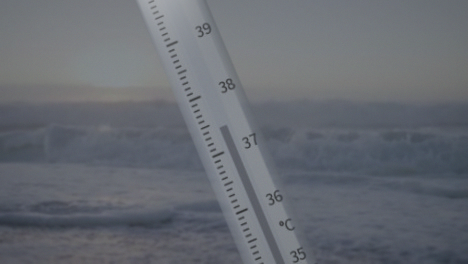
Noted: {"value": 37.4, "unit": "°C"}
